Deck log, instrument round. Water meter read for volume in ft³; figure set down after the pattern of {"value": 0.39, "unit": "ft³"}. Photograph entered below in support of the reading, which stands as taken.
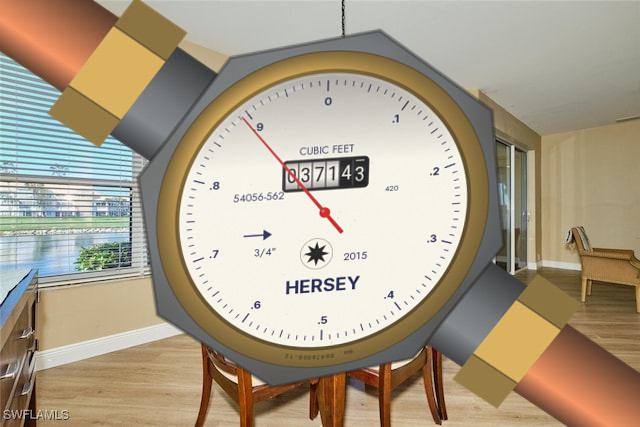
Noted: {"value": 37142.89, "unit": "ft³"}
